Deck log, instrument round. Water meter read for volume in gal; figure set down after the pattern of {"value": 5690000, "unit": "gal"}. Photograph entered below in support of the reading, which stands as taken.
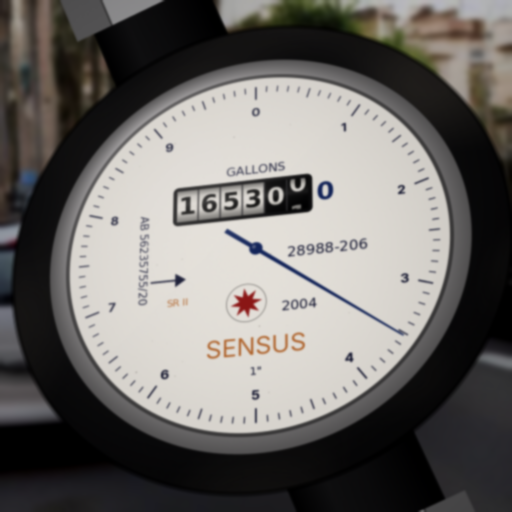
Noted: {"value": 1653003.5, "unit": "gal"}
